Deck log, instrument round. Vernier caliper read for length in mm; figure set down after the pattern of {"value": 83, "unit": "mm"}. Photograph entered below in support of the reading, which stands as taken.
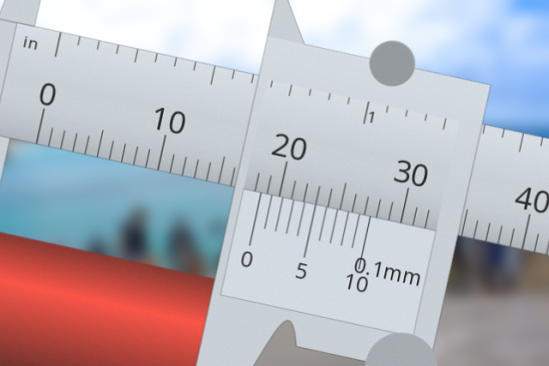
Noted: {"value": 18.5, "unit": "mm"}
